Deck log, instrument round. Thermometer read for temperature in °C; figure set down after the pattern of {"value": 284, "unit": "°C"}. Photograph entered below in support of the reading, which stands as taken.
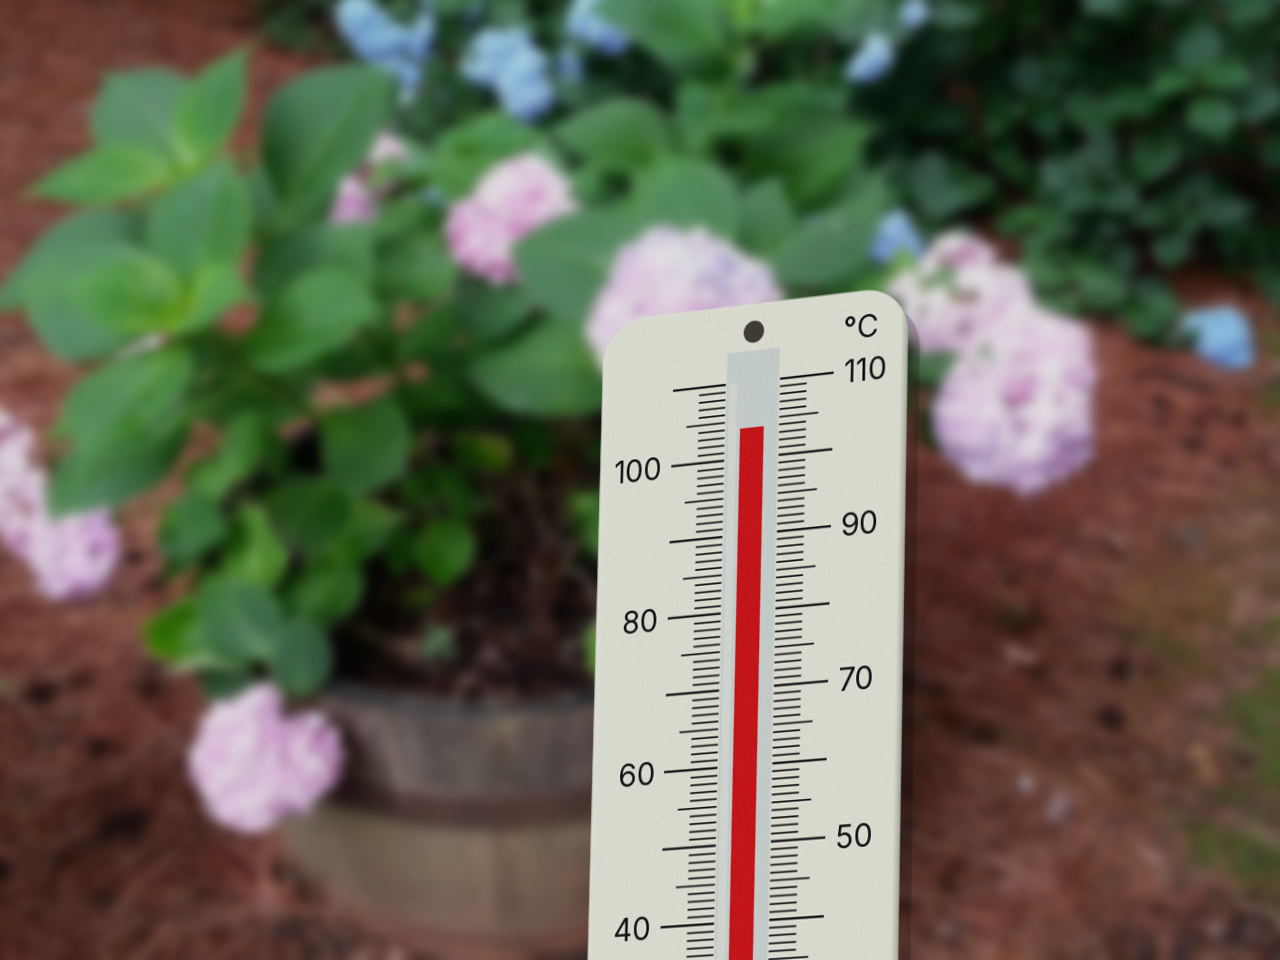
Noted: {"value": 104, "unit": "°C"}
